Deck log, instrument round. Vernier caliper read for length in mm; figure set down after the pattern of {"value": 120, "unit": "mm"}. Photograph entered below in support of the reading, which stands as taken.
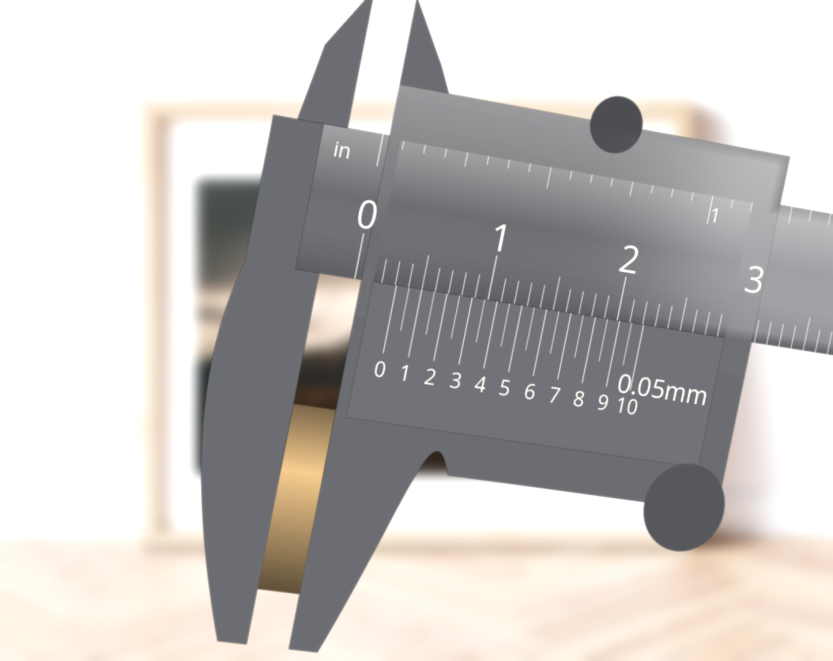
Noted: {"value": 3.1, "unit": "mm"}
